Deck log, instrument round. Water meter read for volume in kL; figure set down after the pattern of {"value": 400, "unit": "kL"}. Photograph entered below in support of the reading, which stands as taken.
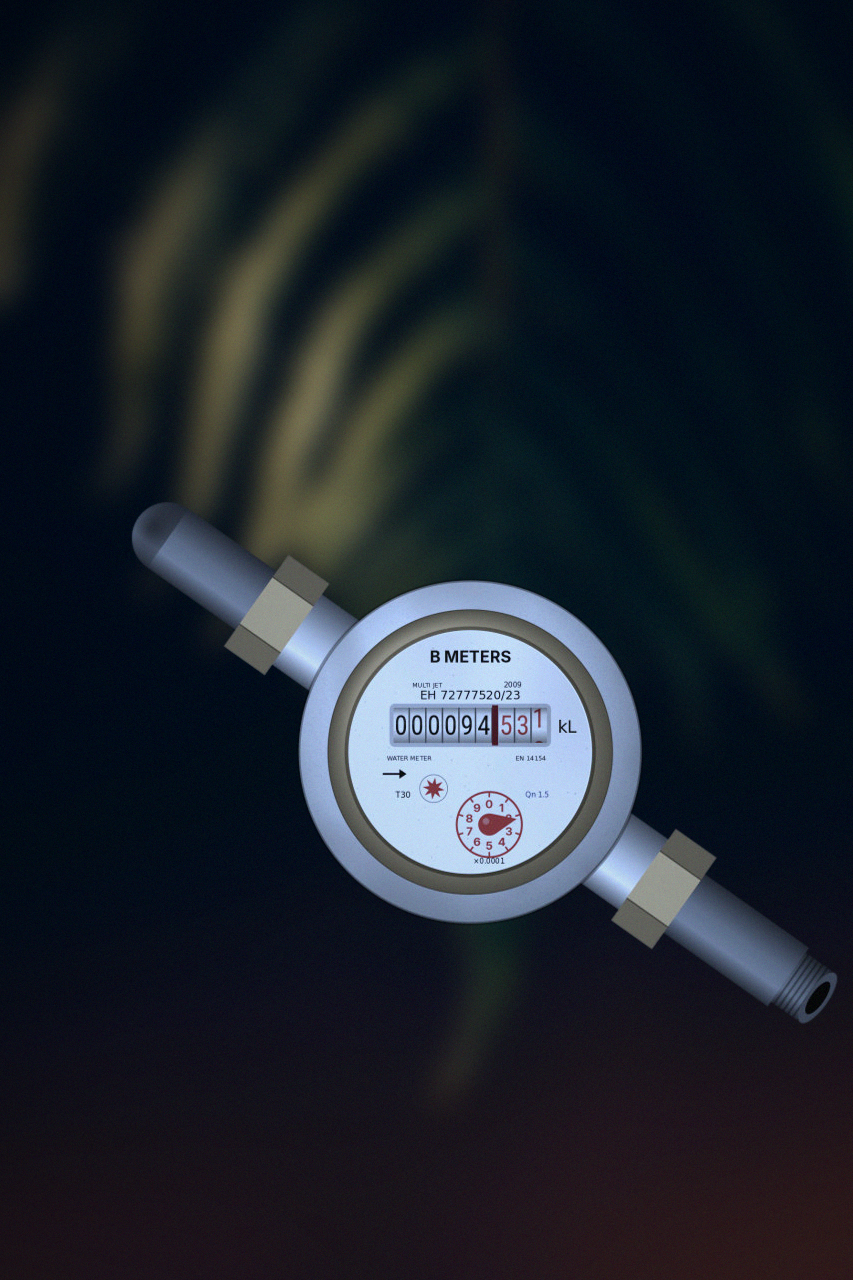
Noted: {"value": 94.5312, "unit": "kL"}
